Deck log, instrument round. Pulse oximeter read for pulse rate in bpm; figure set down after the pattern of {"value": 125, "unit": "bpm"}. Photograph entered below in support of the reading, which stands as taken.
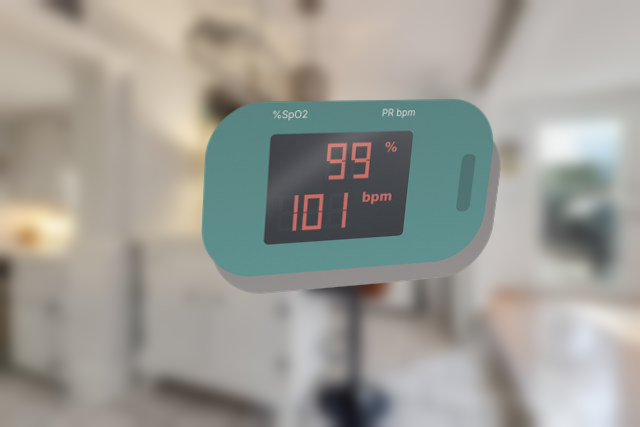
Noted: {"value": 101, "unit": "bpm"}
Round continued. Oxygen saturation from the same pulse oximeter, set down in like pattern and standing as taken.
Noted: {"value": 99, "unit": "%"}
